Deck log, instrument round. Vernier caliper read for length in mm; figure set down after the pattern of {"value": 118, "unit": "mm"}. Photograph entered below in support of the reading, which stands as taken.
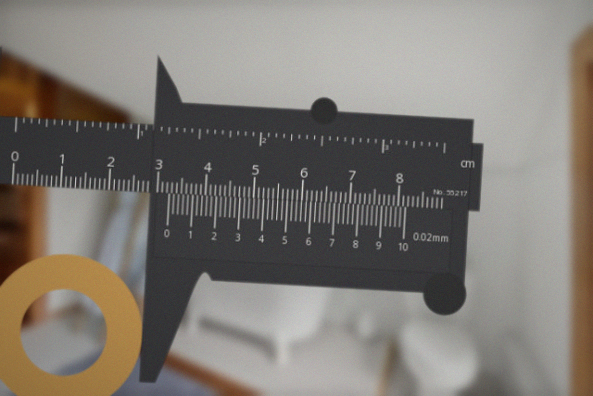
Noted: {"value": 32.5, "unit": "mm"}
